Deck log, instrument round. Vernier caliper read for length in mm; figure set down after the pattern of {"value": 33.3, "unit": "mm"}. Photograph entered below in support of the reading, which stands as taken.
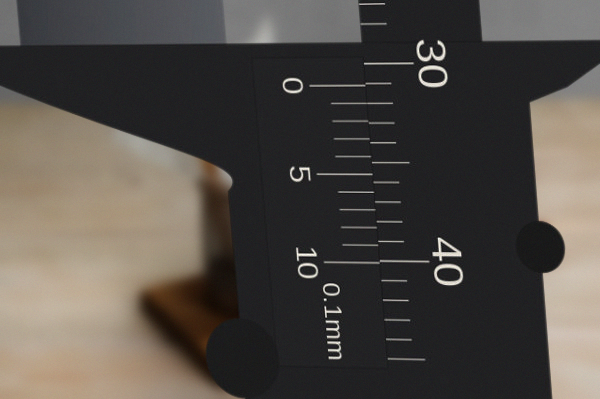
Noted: {"value": 31.1, "unit": "mm"}
